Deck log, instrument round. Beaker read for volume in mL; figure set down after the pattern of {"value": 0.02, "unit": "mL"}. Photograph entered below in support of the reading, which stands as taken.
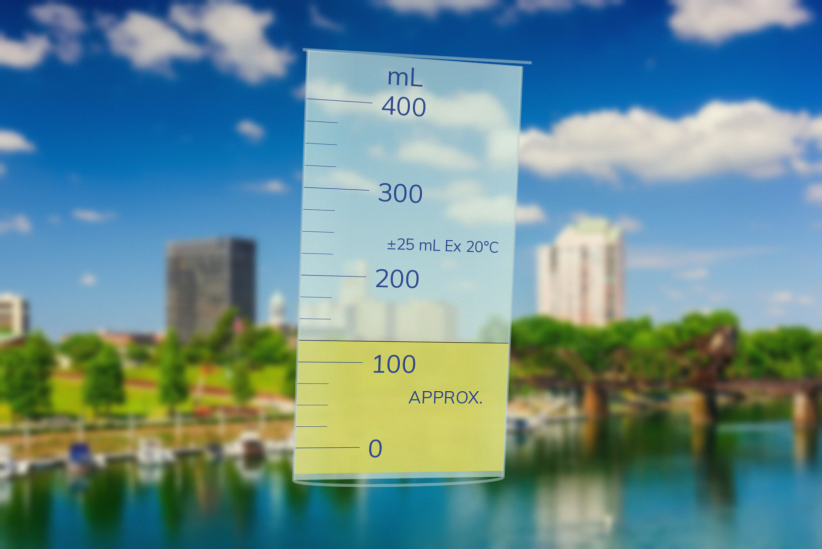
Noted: {"value": 125, "unit": "mL"}
